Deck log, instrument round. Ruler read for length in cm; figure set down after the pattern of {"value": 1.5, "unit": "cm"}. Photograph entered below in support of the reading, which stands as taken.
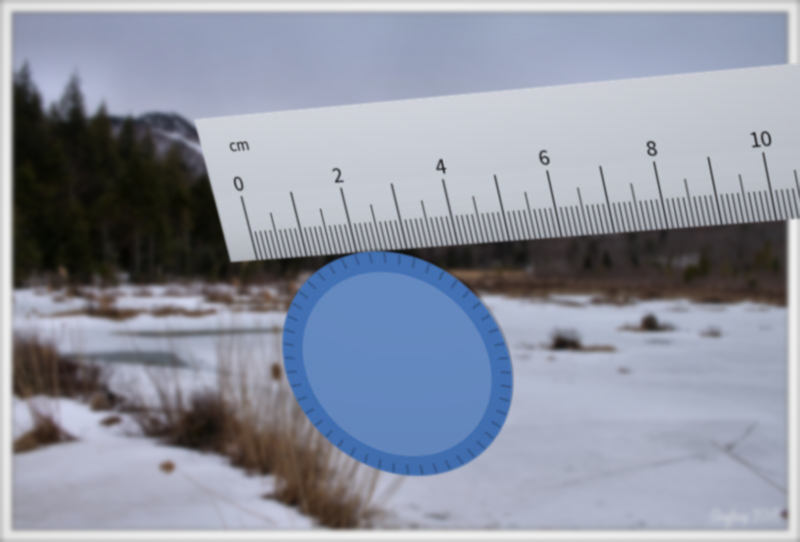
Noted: {"value": 4.5, "unit": "cm"}
